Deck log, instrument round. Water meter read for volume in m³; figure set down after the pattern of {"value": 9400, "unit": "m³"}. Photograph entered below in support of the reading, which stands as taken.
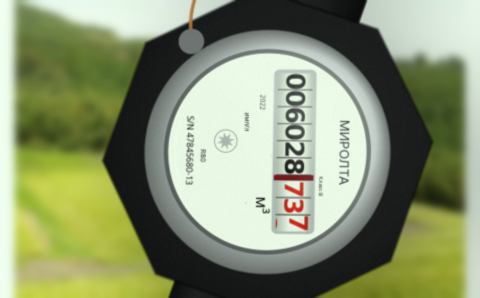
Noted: {"value": 6028.737, "unit": "m³"}
